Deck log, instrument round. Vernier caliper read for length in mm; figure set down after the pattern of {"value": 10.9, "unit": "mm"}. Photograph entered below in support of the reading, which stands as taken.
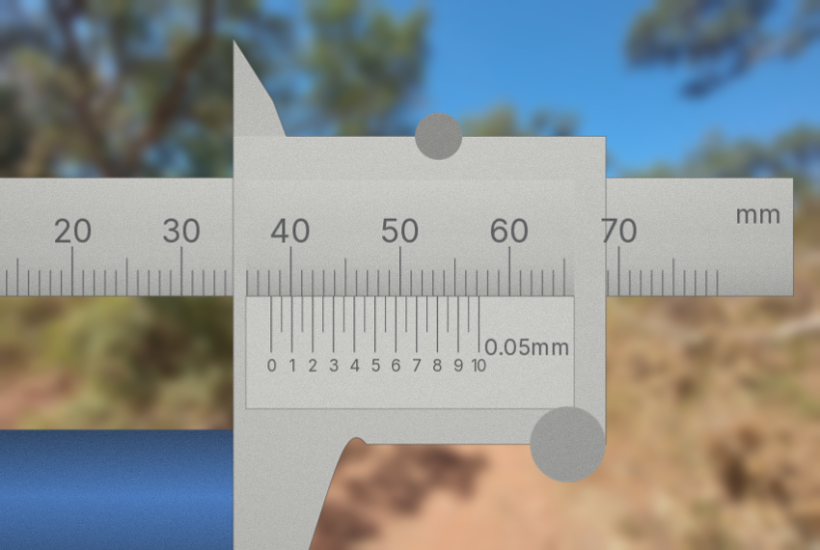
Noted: {"value": 38.2, "unit": "mm"}
